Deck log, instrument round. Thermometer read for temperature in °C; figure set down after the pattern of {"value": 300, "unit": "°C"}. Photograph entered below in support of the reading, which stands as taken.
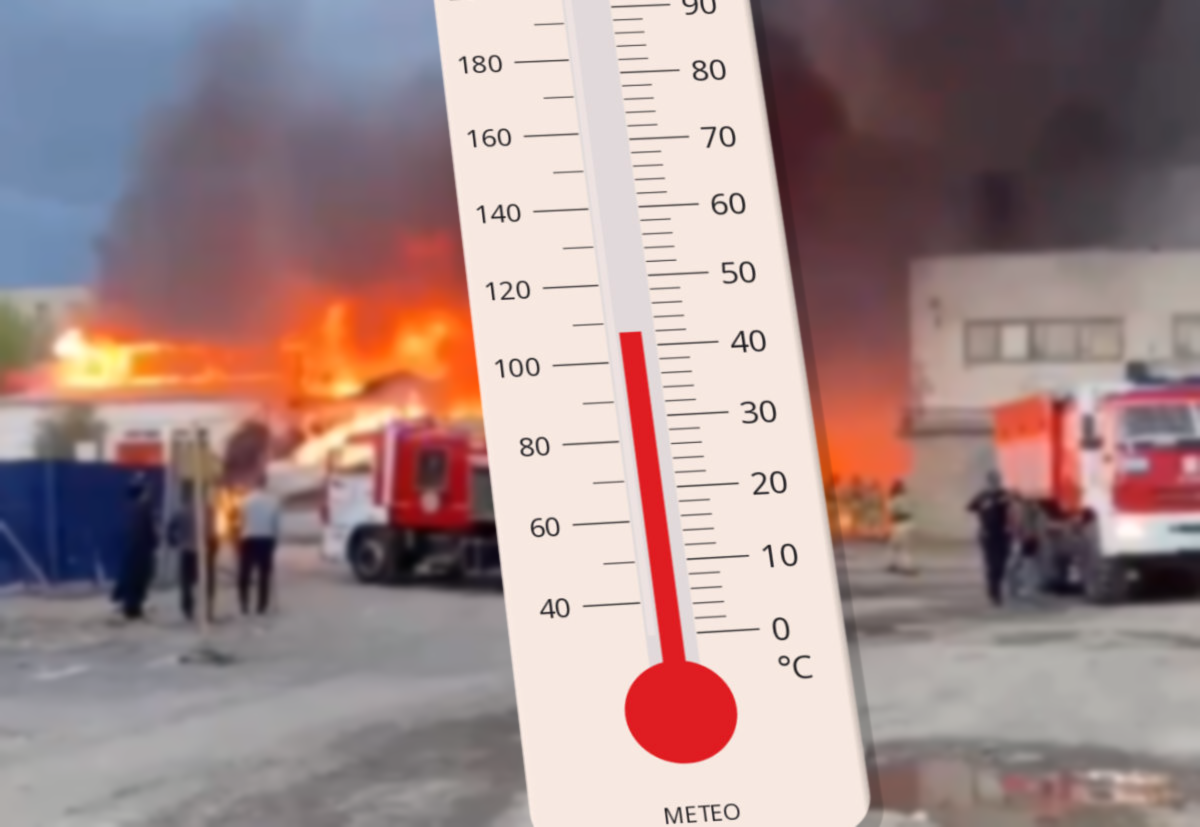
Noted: {"value": 42, "unit": "°C"}
